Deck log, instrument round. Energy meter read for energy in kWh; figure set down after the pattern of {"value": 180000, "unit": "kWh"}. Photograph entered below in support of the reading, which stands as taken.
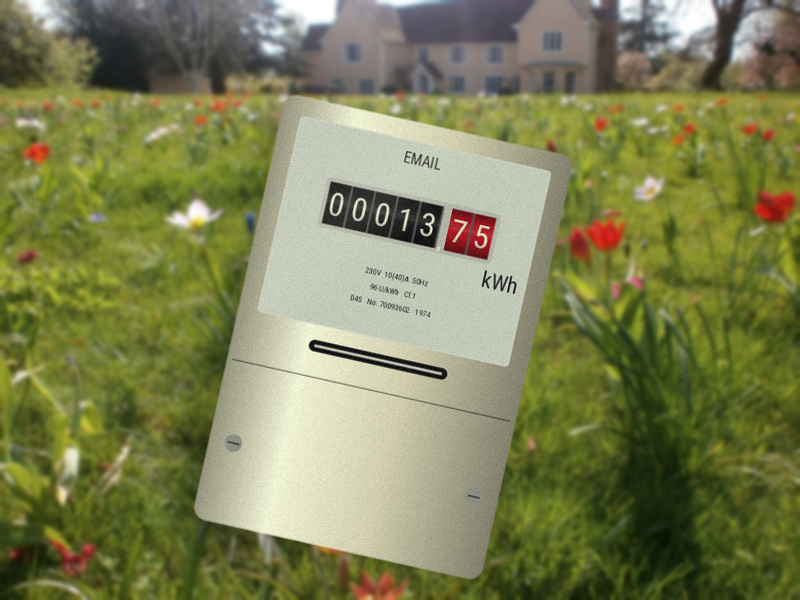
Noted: {"value": 13.75, "unit": "kWh"}
